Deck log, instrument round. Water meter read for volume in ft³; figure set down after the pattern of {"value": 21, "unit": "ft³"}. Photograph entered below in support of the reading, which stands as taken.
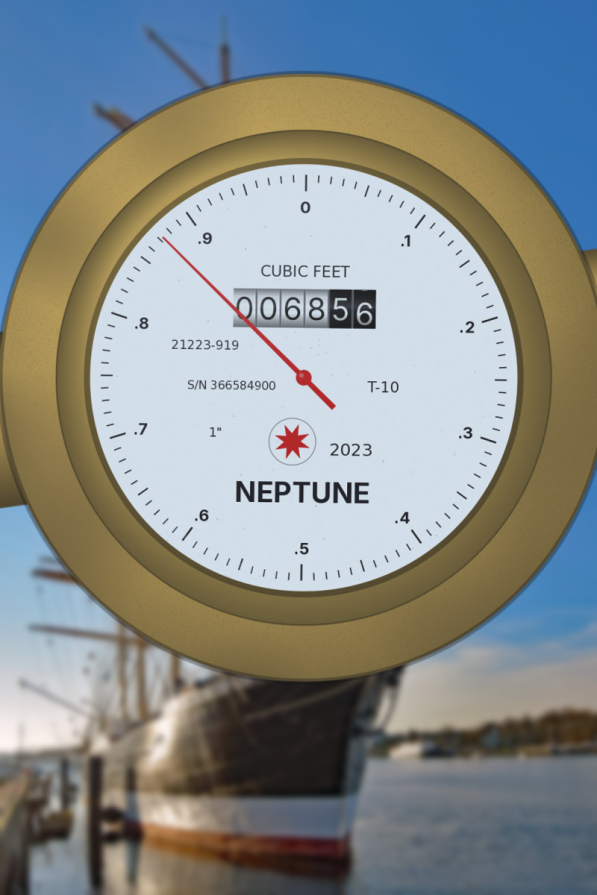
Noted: {"value": 6855.87, "unit": "ft³"}
